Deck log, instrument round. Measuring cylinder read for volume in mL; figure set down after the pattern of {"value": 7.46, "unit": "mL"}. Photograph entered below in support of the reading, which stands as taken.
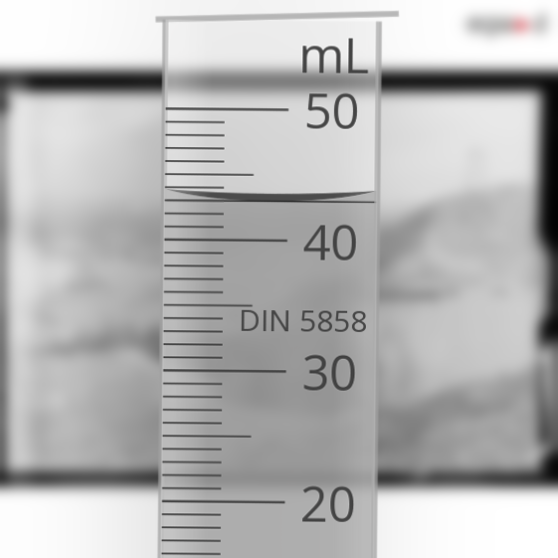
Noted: {"value": 43, "unit": "mL"}
